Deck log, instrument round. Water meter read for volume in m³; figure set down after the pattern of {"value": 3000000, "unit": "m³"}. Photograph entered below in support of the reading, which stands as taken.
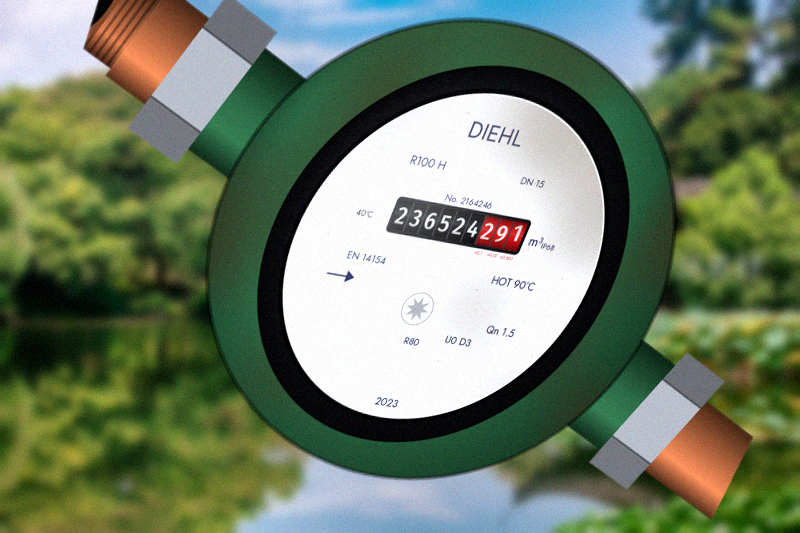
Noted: {"value": 236524.291, "unit": "m³"}
